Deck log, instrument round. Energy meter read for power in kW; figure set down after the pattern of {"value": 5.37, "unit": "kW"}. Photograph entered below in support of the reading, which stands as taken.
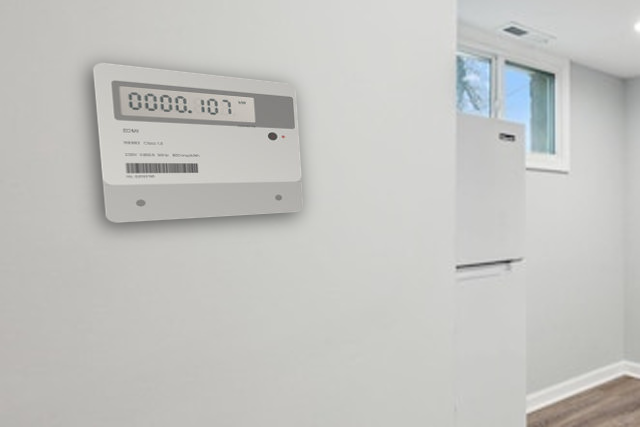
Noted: {"value": 0.107, "unit": "kW"}
